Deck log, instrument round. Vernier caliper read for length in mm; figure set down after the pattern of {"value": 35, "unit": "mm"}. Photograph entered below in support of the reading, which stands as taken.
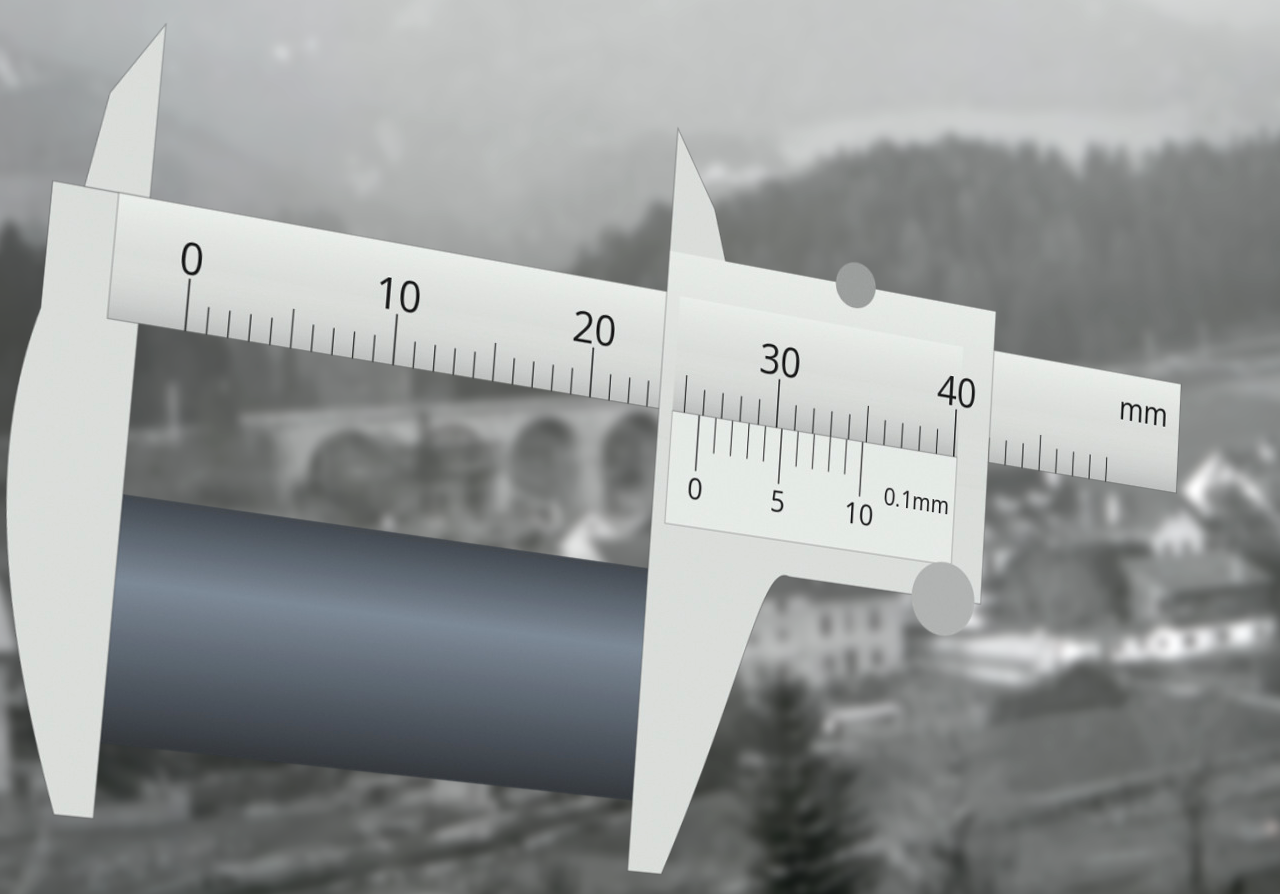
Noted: {"value": 25.8, "unit": "mm"}
